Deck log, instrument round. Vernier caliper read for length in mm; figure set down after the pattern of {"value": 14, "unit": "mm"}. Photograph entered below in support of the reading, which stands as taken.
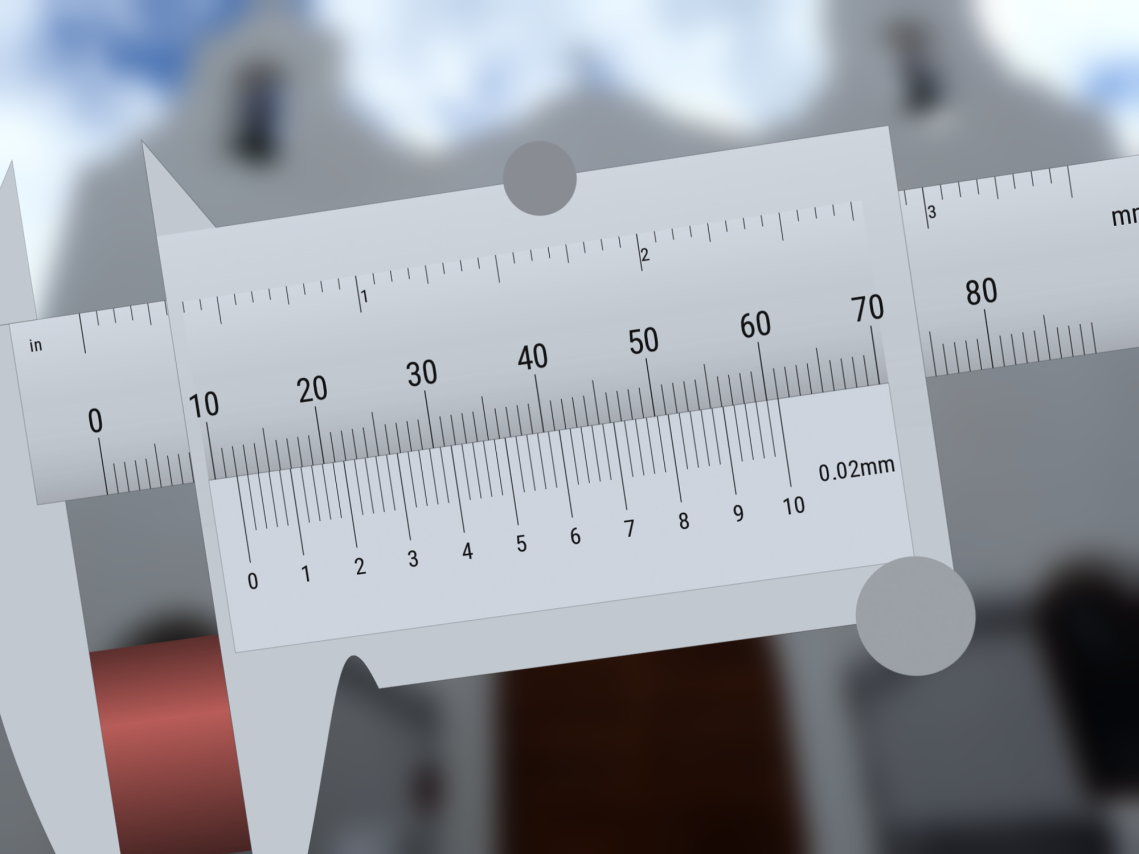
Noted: {"value": 12.0, "unit": "mm"}
